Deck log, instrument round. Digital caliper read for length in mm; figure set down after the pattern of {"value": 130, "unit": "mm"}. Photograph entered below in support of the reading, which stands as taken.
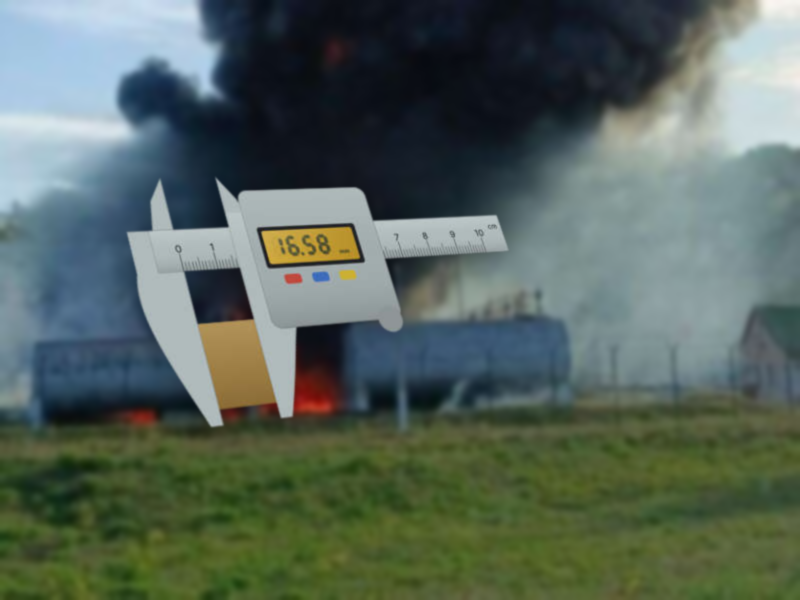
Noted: {"value": 16.58, "unit": "mm"}
